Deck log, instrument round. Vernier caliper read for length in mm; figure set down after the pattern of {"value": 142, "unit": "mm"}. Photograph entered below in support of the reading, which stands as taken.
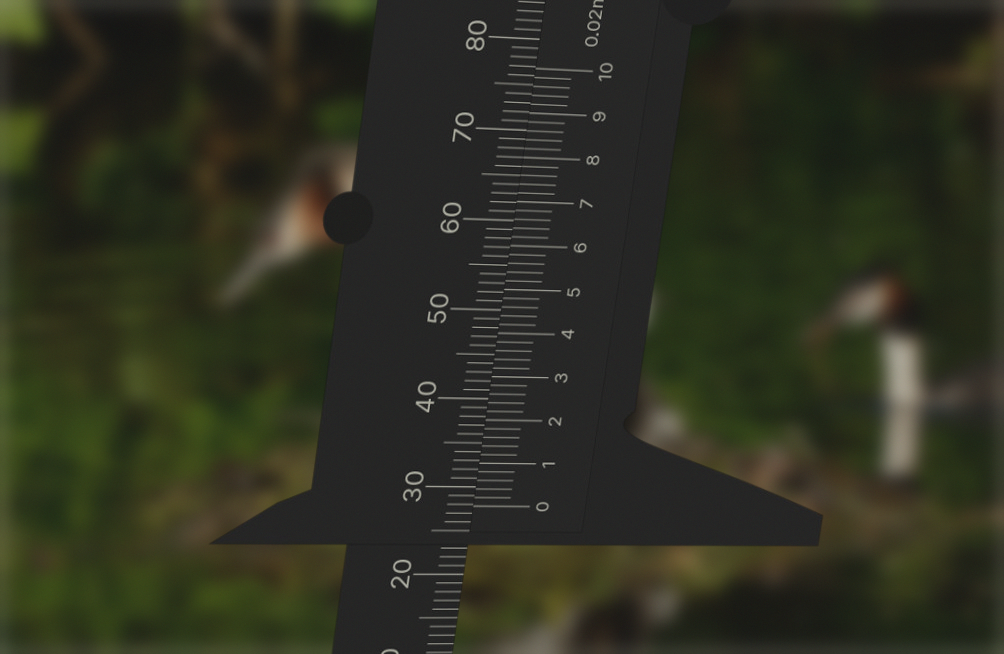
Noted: {"value": 27.8, "unit": "mm"}
